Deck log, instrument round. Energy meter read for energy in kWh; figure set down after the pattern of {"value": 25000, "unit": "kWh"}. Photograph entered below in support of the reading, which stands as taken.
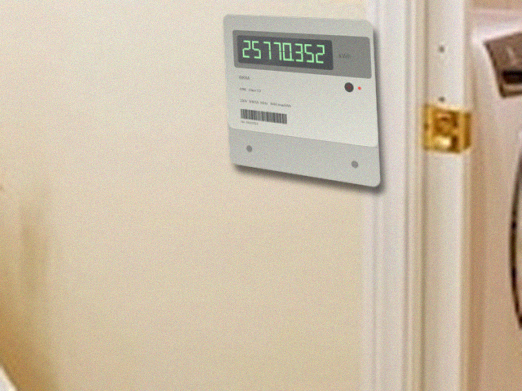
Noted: {"value": 25770.352, "unit": "kWh"}
